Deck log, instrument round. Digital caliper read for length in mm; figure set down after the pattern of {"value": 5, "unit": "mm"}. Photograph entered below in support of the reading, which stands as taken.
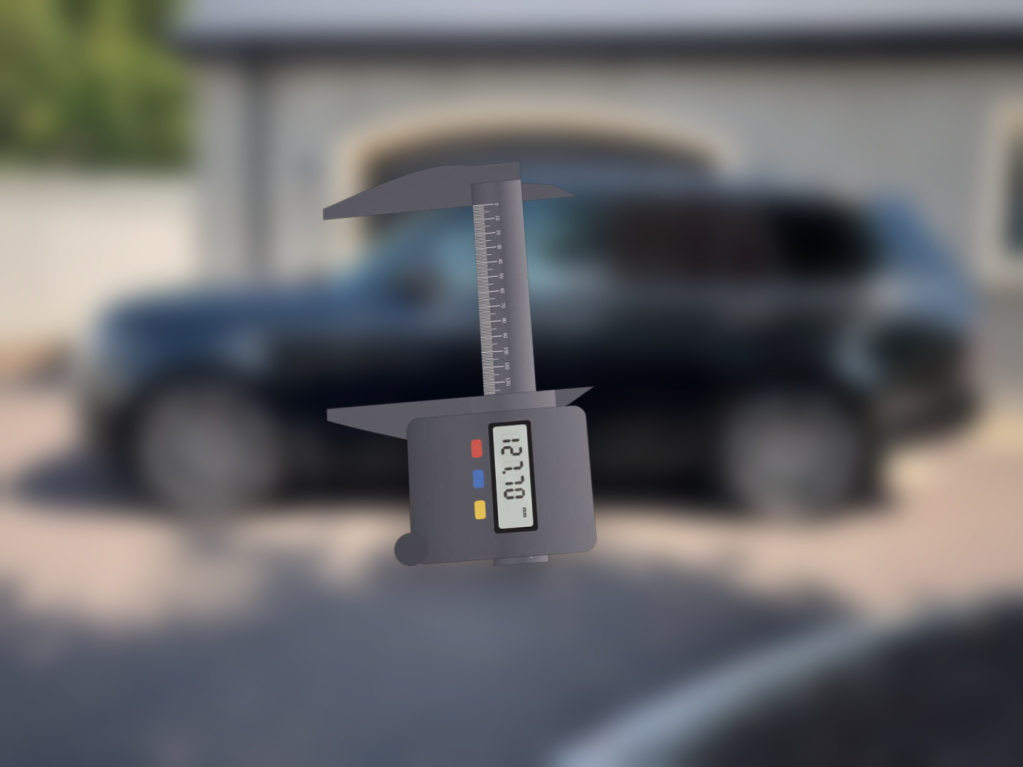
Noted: {"value": 127.70, "unit": "mm"}
